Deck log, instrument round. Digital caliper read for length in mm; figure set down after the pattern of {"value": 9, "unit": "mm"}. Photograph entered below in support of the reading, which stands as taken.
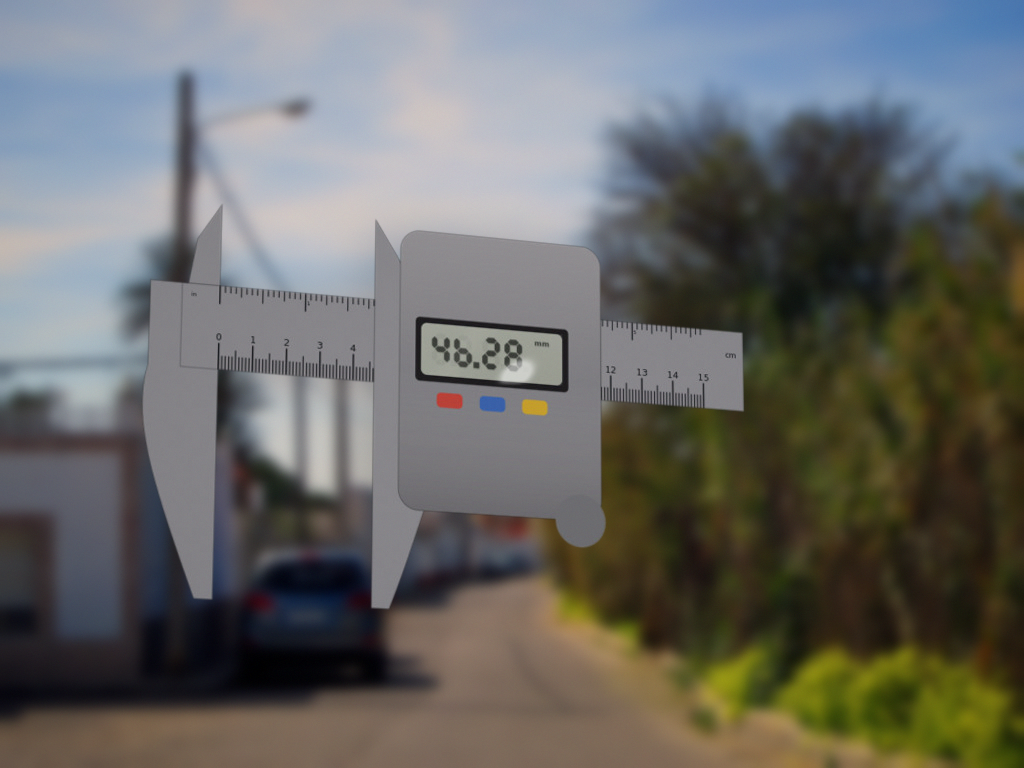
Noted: {"value": 46.28, "unit": "mm"}
